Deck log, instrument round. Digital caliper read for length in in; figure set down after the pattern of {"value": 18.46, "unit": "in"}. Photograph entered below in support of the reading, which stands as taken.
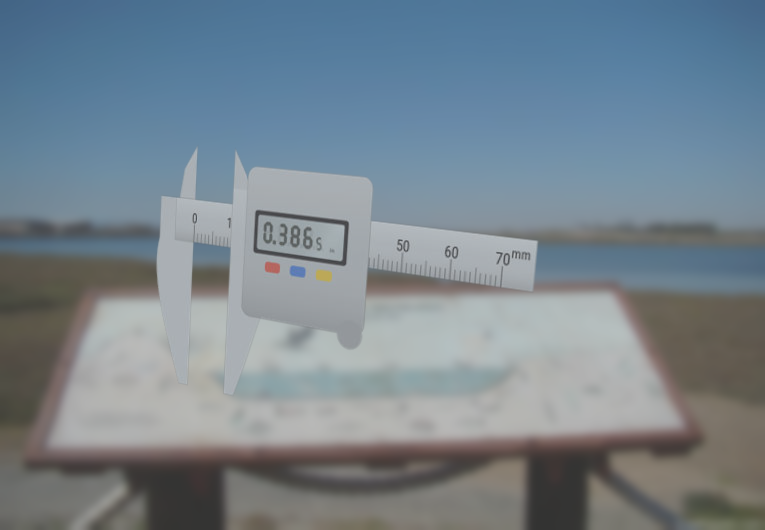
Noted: {"value": 0.3865, "unit": "in"}
